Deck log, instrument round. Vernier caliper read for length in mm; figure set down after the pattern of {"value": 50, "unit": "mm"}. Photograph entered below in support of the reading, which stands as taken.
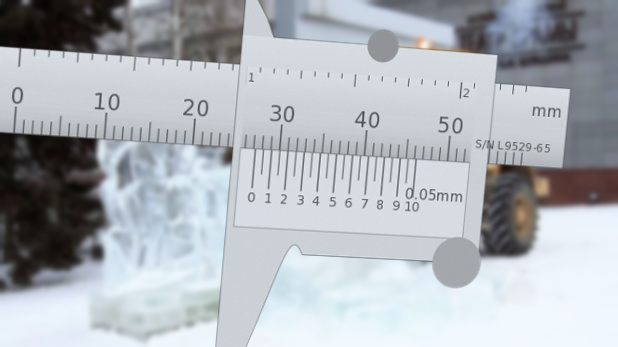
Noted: {"value": 27.2, "unit": "mm"}
